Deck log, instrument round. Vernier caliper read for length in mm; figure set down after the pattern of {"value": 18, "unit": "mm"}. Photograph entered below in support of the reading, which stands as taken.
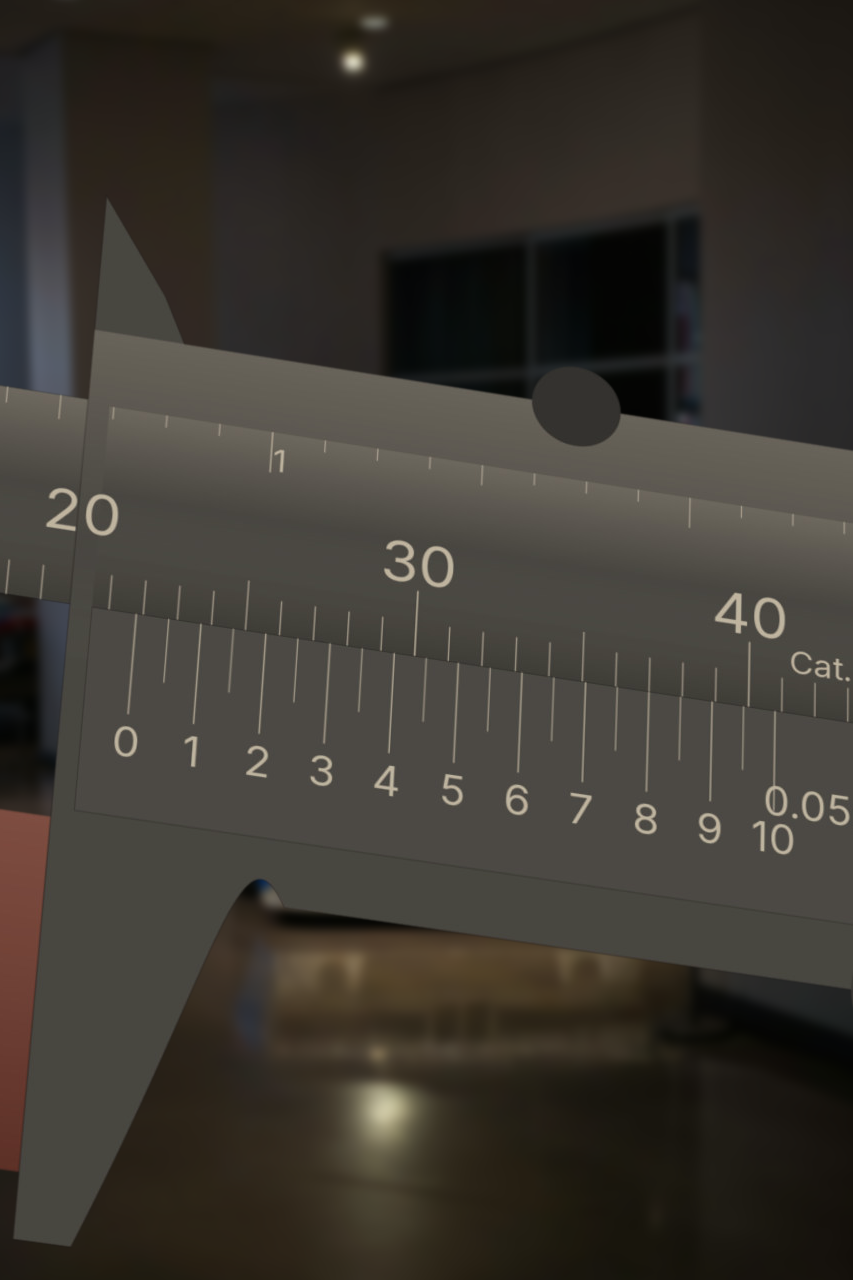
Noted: {"value": 21.80, "unit": "mm"}
